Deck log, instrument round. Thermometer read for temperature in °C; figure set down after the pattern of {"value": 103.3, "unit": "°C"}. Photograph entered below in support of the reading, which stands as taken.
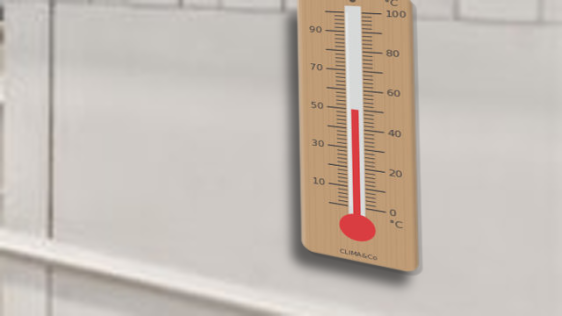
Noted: {"value": 50, "unit": "°C"}
